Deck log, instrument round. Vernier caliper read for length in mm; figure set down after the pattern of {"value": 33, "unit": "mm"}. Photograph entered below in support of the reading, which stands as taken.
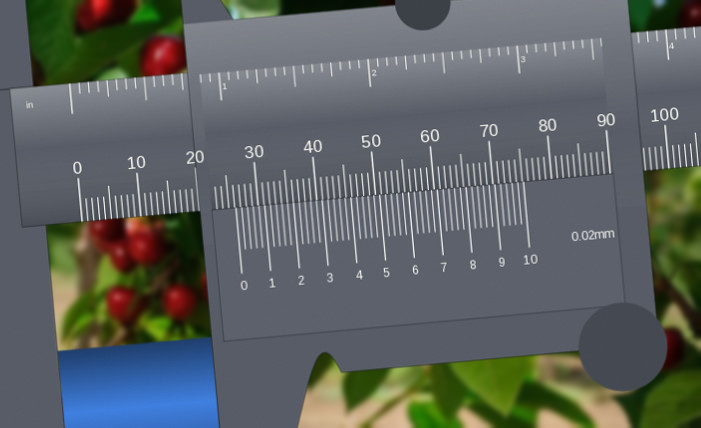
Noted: {"value": 26.2, "unit": "mm"}
